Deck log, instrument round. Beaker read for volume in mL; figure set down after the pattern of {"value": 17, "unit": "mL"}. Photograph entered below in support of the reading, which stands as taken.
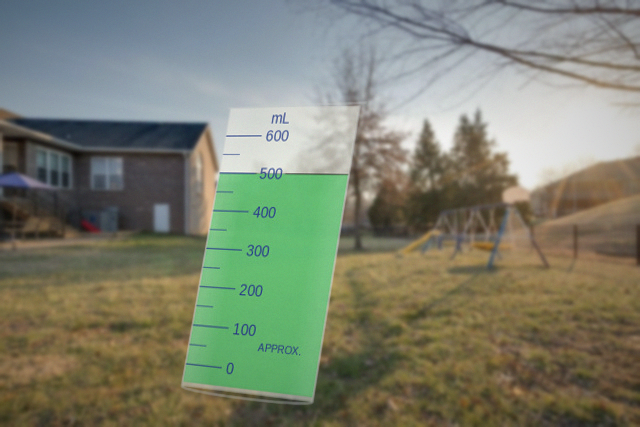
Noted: {"value": 500, "unit": "mL"}
